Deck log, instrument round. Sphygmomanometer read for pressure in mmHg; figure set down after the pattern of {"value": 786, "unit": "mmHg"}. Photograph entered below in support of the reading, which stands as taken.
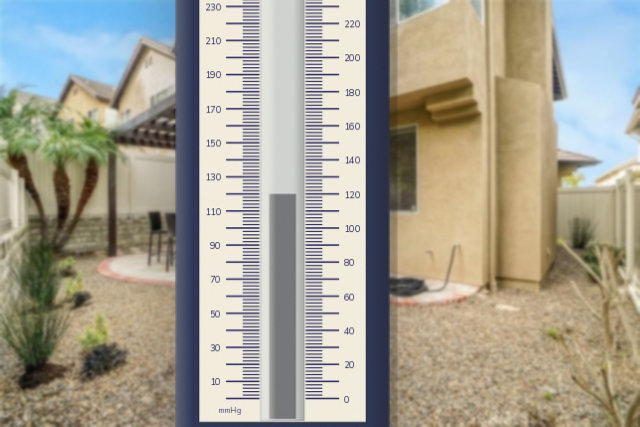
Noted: {"value": 120, "unit": "mmHg"}
